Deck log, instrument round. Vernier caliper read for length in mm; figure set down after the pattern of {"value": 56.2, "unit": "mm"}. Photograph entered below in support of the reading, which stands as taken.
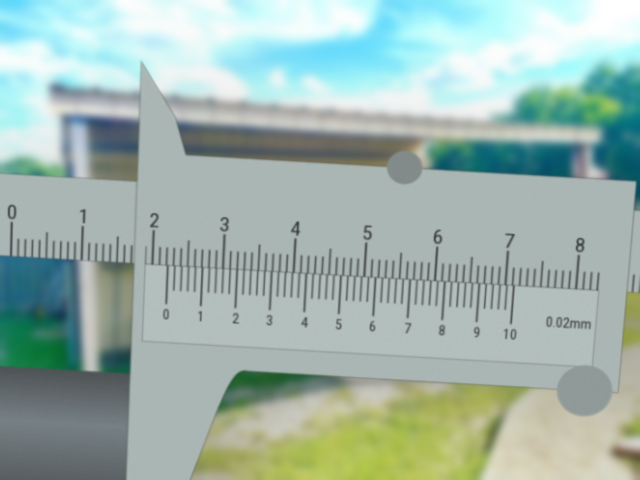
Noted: {"value": 22.2, "unit": "mm"}
